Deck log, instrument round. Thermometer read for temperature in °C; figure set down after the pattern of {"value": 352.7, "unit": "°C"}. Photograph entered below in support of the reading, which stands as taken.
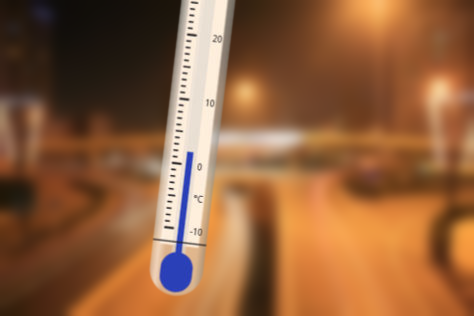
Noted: {"value": 2, "unit": "°C"}
